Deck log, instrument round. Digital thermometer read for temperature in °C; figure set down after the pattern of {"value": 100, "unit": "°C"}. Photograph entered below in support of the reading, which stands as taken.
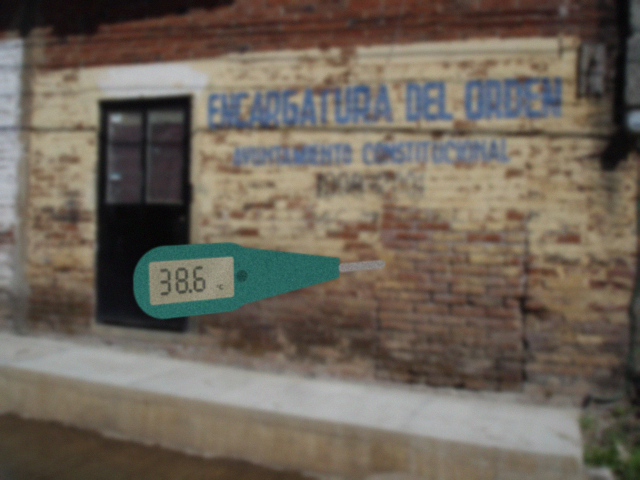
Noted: {"value": 38.6, "unit": "°C"}
